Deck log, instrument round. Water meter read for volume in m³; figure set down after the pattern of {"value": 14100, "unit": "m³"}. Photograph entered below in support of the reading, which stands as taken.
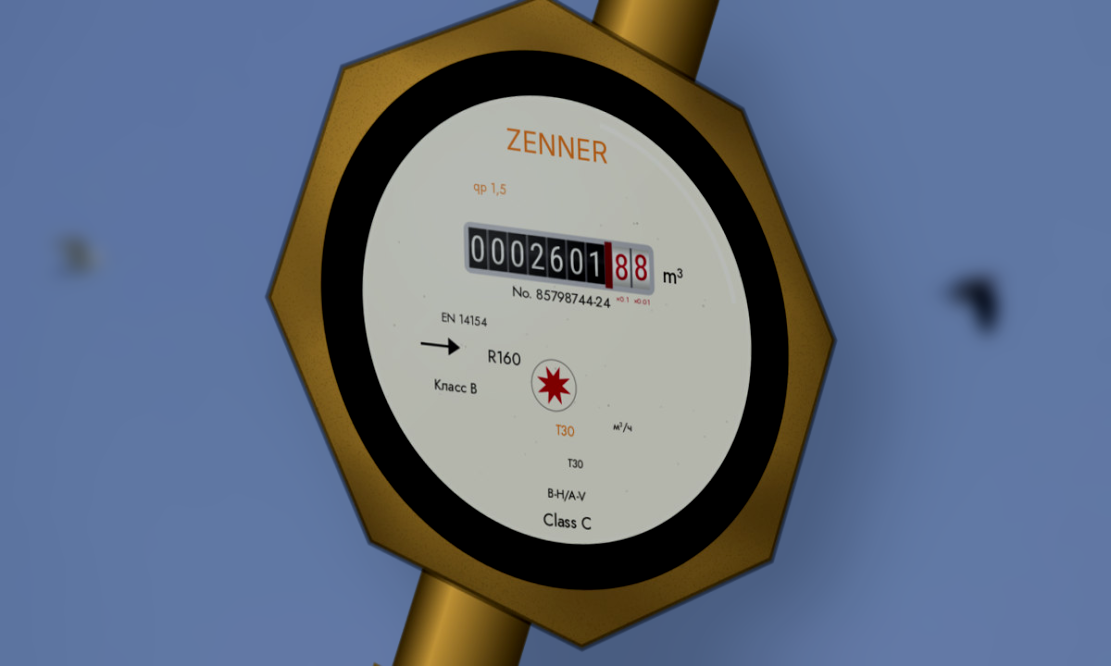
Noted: {"value": 2601.88, "unit": "m³"}
